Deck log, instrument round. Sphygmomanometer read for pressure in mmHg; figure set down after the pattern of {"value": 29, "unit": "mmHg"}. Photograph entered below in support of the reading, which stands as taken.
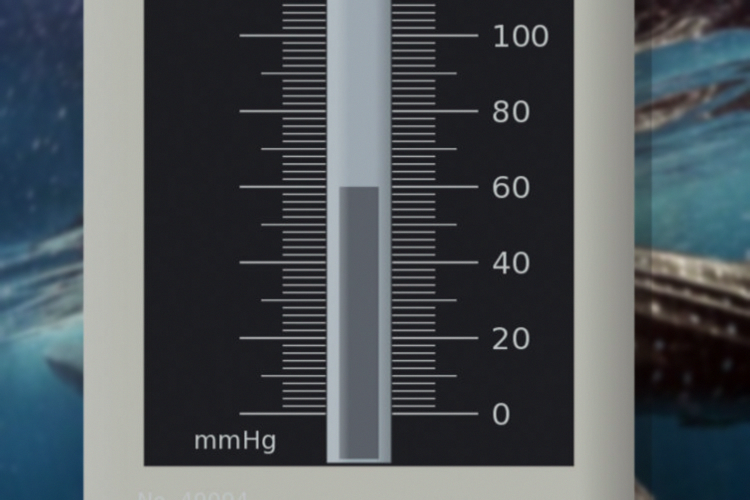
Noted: {"value": 60, "unit": "mmHg"}
